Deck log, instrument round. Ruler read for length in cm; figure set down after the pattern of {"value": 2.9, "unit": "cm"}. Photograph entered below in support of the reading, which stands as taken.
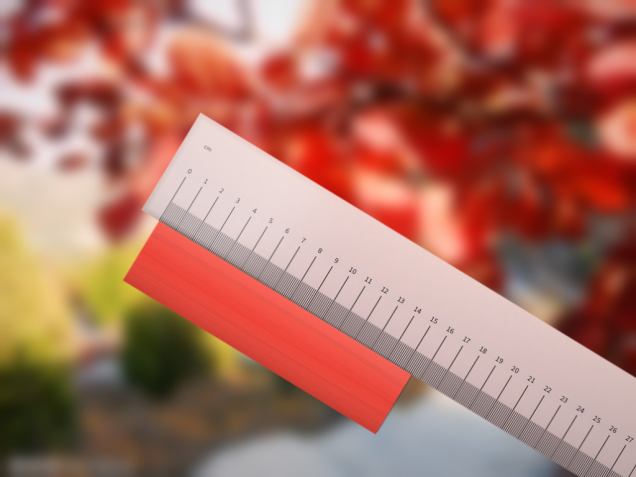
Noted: {"value": 15.5, "unit": "cm"}
